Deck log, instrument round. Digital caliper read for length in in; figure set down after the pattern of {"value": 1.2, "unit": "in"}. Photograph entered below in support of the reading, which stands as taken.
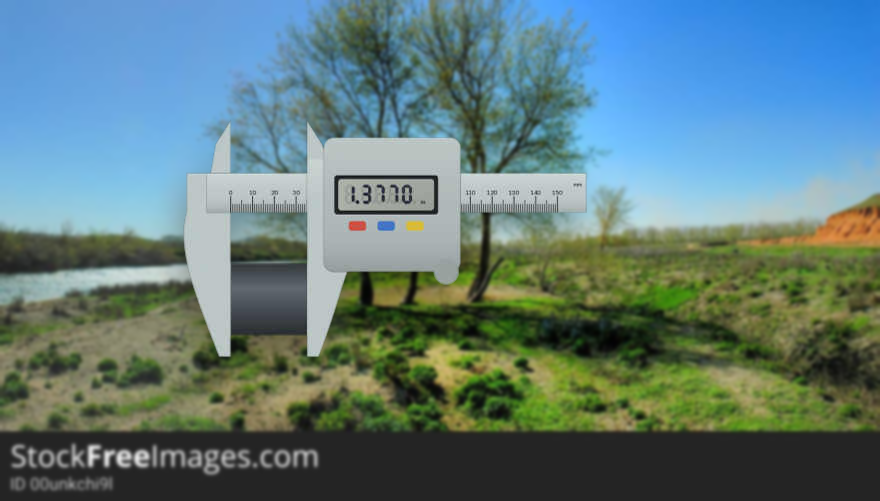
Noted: {"value": 1.3770, "unit": "in"}
